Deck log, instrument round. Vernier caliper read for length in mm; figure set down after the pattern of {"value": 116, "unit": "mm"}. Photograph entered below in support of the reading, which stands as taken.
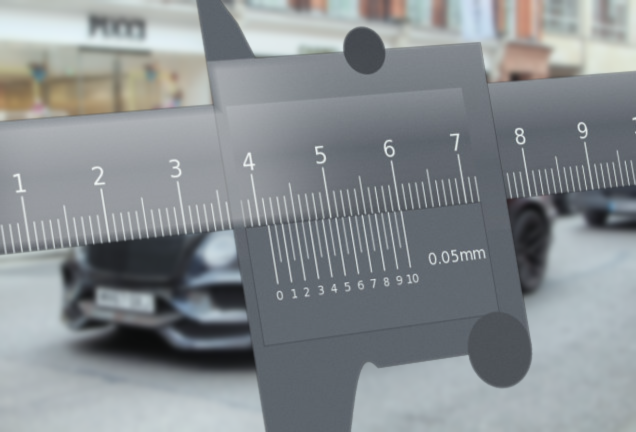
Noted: {"value": 41.2, "unit": "mm"}
